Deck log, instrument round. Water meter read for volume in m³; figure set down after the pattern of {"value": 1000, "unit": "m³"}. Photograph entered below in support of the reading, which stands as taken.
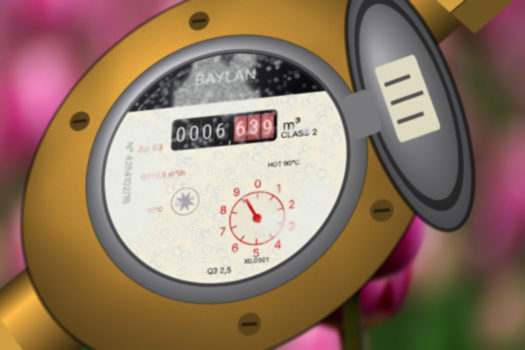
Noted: {"value": 6.6389, "unit": "m³"}
